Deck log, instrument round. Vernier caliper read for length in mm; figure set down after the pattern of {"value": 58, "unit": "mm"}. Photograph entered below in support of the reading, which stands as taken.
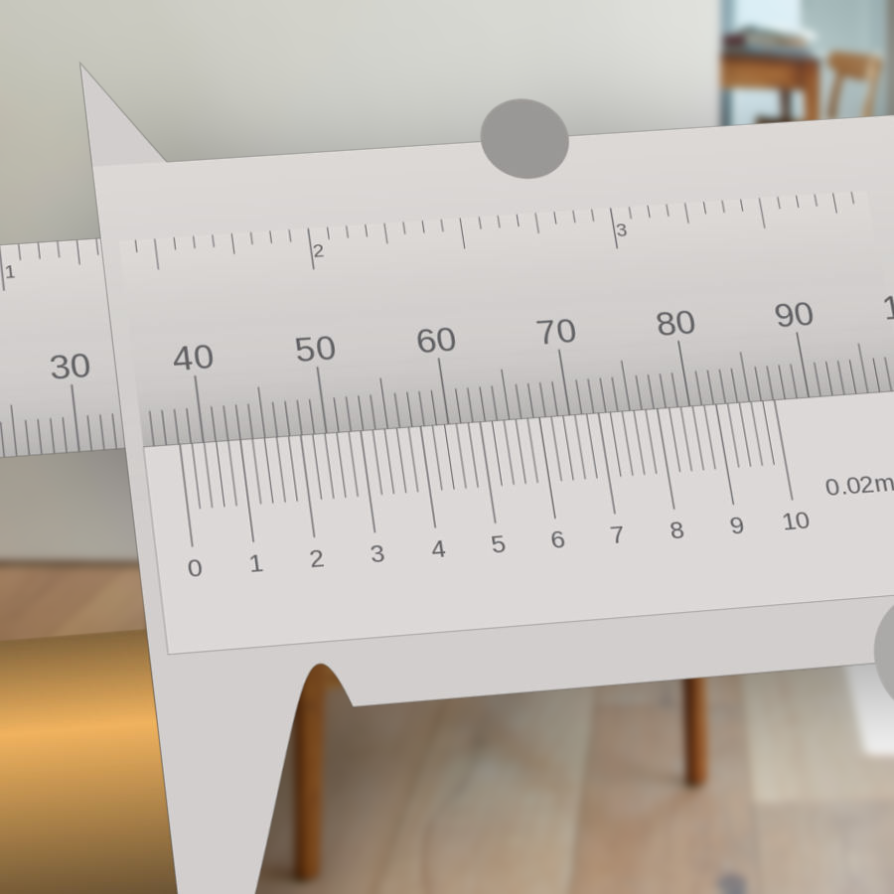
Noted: {"value": 38.1, "unit": "mm"}
